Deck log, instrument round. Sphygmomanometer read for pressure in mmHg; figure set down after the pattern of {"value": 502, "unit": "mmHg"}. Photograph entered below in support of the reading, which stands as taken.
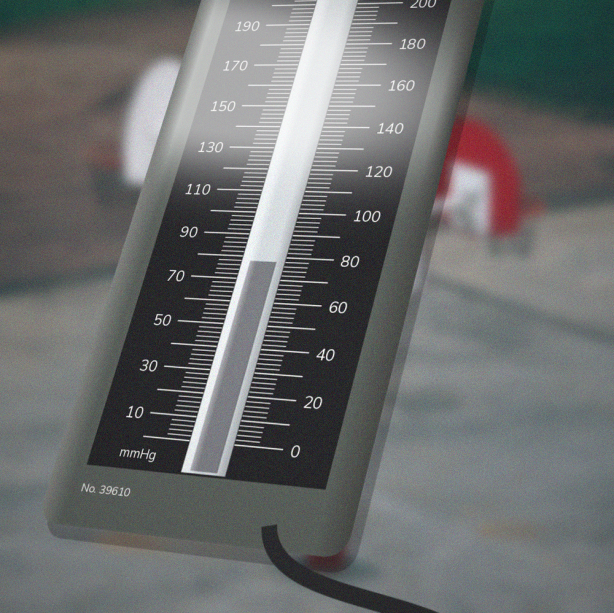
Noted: {"value": 78, "unit": "mmHg"}
